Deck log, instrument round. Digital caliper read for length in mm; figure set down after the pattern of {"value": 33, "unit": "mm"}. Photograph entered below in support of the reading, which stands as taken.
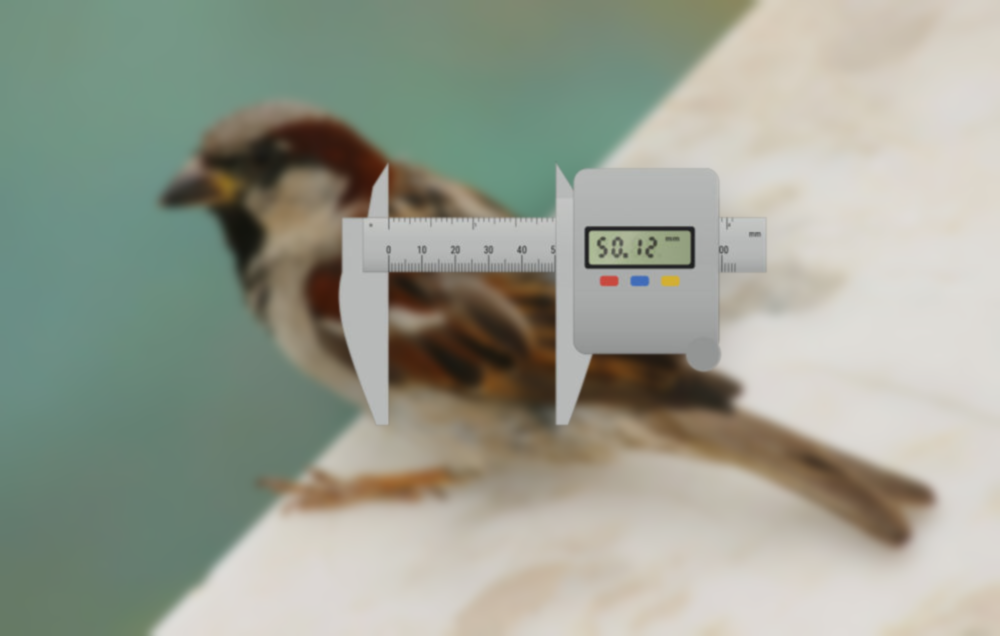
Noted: {"value": 50.12, "unit": "mm"}
